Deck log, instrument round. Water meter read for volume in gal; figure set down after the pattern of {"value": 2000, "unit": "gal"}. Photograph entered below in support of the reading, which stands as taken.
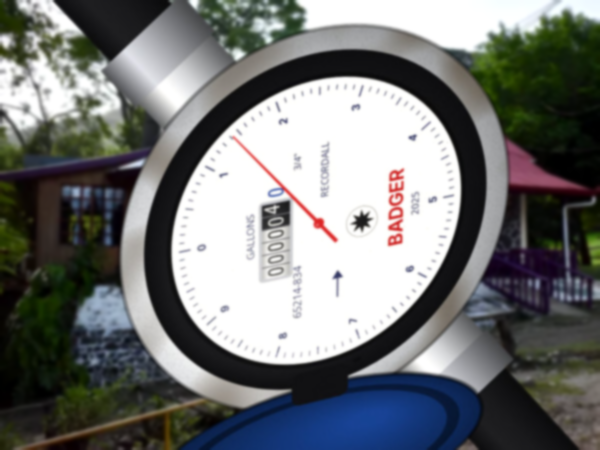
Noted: {"value": 41.4, "unit": "gal"}
